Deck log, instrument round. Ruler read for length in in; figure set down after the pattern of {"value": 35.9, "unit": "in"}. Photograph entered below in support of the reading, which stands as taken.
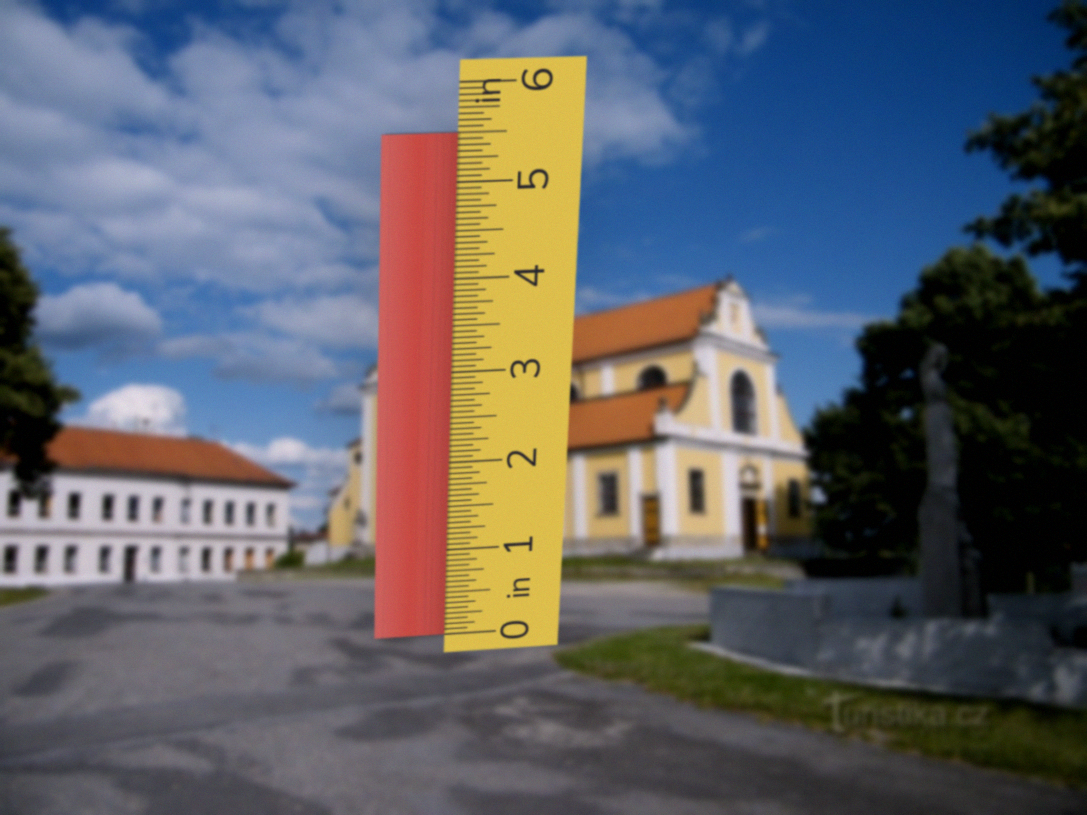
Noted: {"value": 5.5, "unit": "in"}
